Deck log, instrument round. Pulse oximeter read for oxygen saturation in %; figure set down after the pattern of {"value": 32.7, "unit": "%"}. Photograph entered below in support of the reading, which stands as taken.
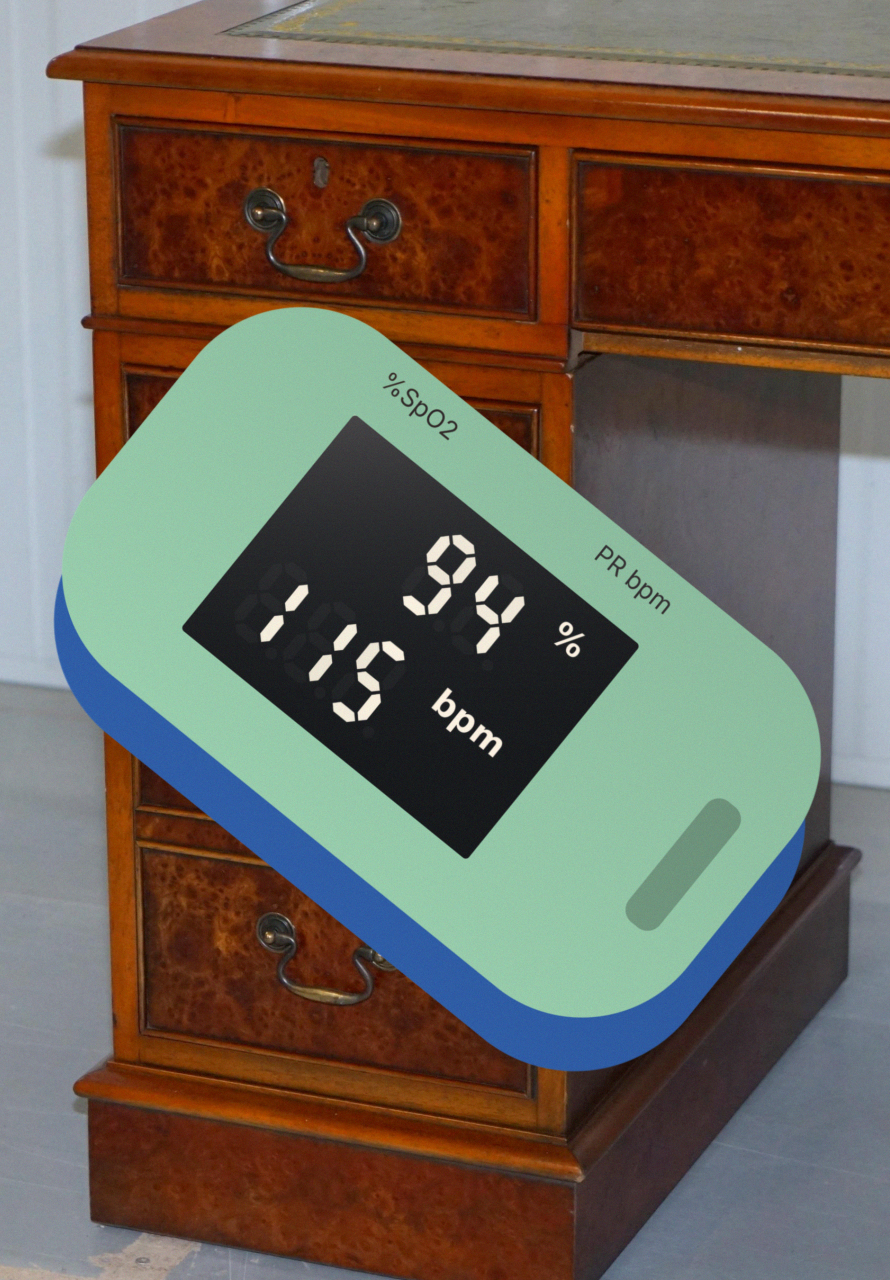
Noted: {"value": 94, "unit": "%"}
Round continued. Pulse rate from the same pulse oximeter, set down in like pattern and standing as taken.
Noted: {"value": 115, "unit": "bpm"}
